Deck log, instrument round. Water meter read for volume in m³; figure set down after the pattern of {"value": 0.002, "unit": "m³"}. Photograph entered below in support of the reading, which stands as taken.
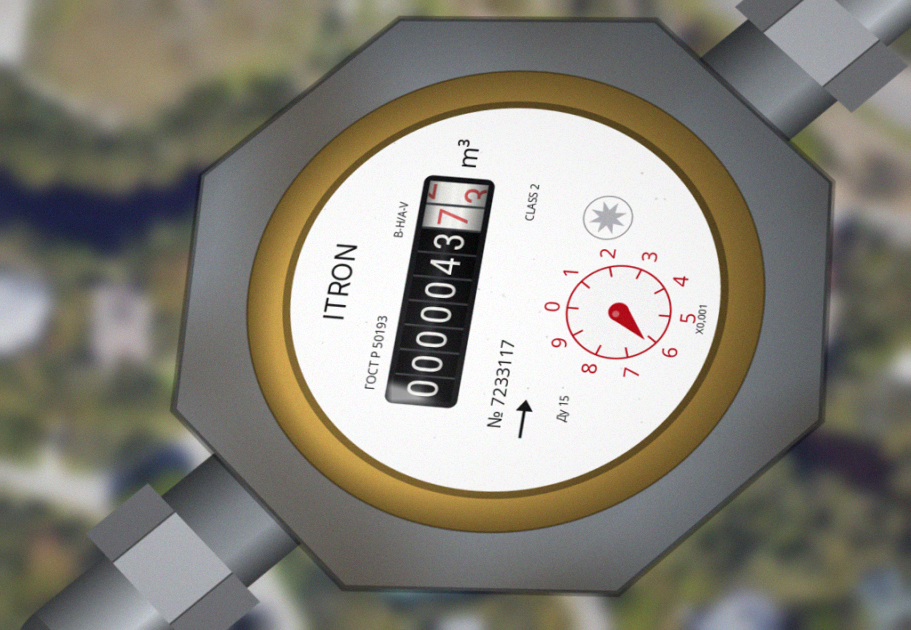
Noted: {"value": 43.726, "unit": "m³"}
